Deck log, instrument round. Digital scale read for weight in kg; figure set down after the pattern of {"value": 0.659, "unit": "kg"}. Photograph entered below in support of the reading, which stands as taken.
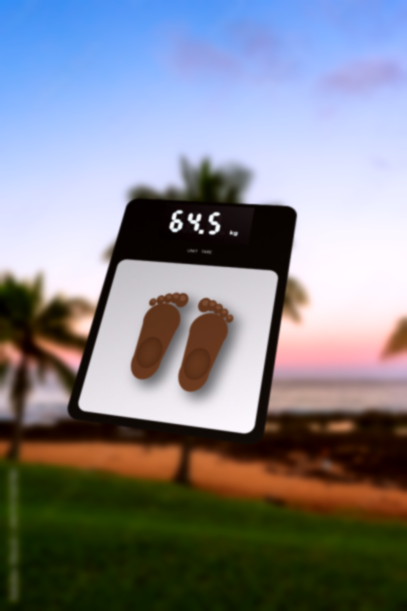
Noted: {"value": 64.5, "unit": "kg"}
